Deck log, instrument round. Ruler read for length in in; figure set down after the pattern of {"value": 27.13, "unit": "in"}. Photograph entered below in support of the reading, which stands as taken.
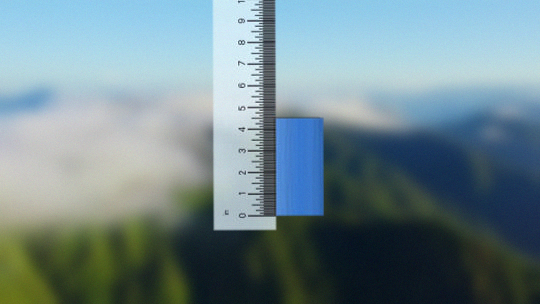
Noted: {"value": 4.5, "unit": "in"}
